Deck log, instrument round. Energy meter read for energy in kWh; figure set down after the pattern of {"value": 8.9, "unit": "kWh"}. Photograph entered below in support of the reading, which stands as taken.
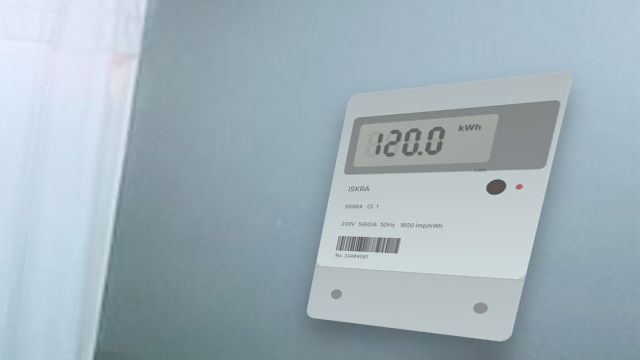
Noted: {"value": 120.0, "unit": "kWh"}
